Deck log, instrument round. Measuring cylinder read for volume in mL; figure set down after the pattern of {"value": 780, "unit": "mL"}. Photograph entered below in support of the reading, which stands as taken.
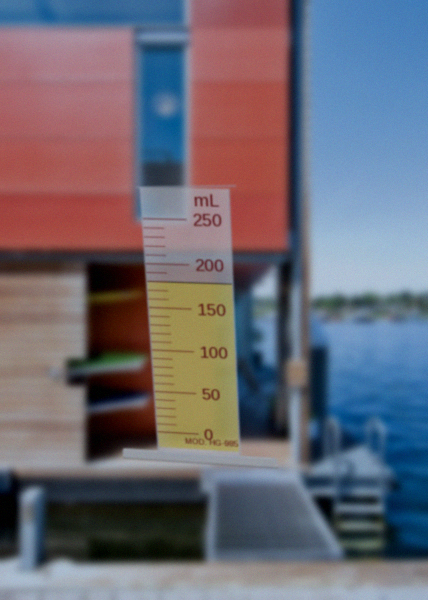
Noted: {"value": 180, "unit": "mL"}
